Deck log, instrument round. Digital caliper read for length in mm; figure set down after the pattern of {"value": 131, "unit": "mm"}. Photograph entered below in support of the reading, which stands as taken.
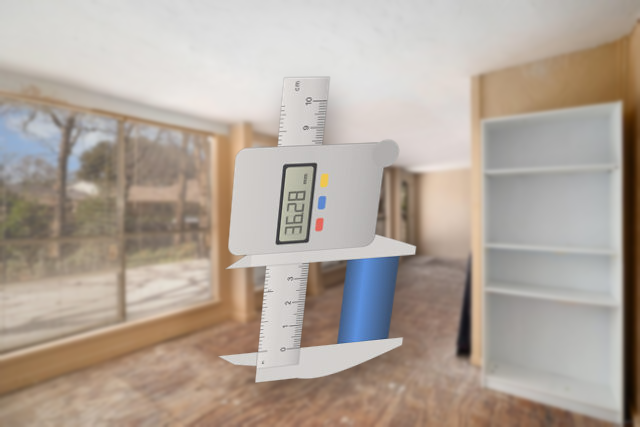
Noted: {"value": 36.28, "unit": "mm"}
